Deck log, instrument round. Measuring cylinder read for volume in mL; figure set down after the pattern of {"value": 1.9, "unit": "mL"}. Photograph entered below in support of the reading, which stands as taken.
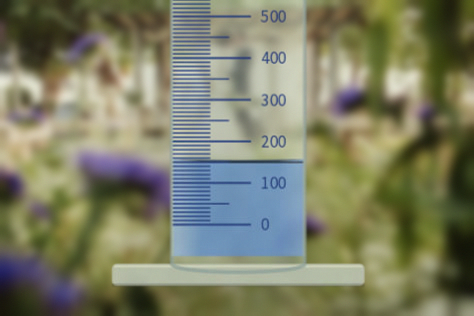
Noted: {"value": 150, "unit": "mL"}
